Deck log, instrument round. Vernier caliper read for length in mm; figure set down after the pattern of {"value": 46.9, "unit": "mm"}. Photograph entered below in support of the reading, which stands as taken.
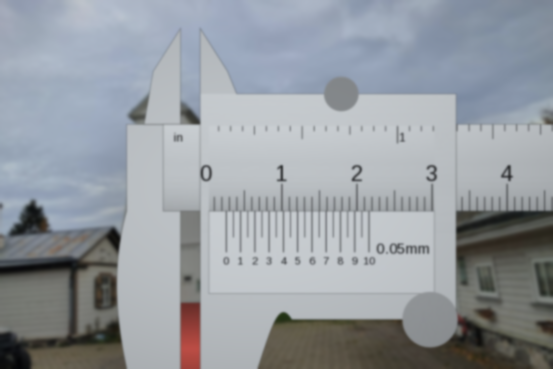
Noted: {"value": 2.6, "unit": "mm"}
